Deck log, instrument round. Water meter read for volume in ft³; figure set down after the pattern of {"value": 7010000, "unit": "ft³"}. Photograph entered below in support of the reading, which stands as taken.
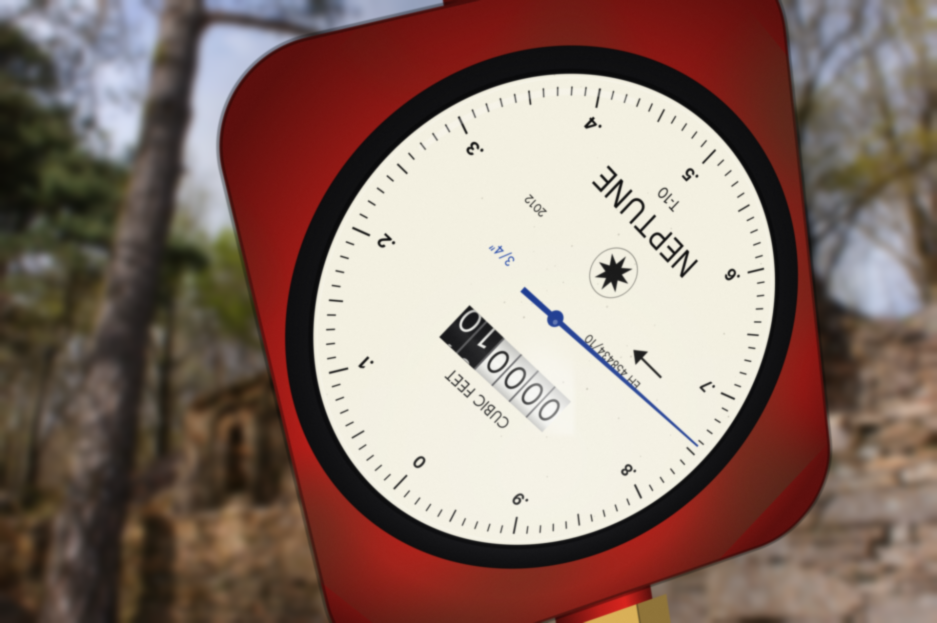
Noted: {"value": 9.74, "unit": "ft³"}
